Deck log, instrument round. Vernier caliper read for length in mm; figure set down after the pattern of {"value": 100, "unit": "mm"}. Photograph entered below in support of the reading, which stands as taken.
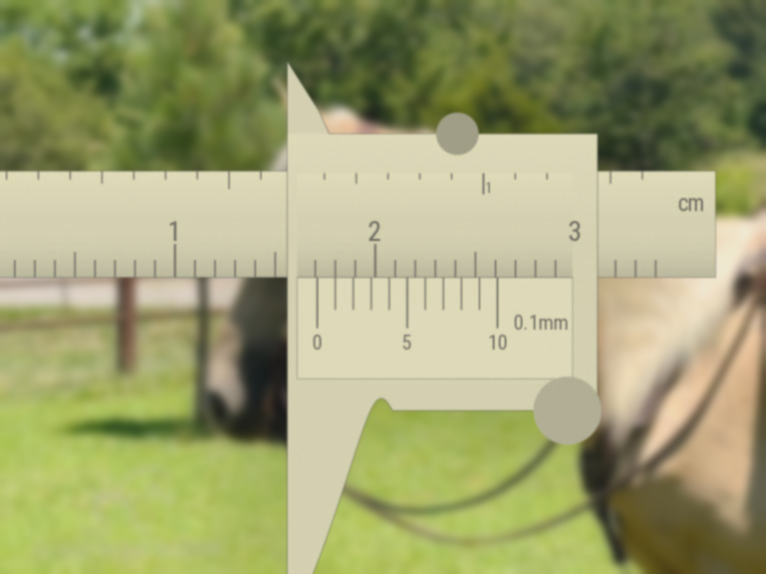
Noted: {"value": 17.1, "unit": "mm"}
